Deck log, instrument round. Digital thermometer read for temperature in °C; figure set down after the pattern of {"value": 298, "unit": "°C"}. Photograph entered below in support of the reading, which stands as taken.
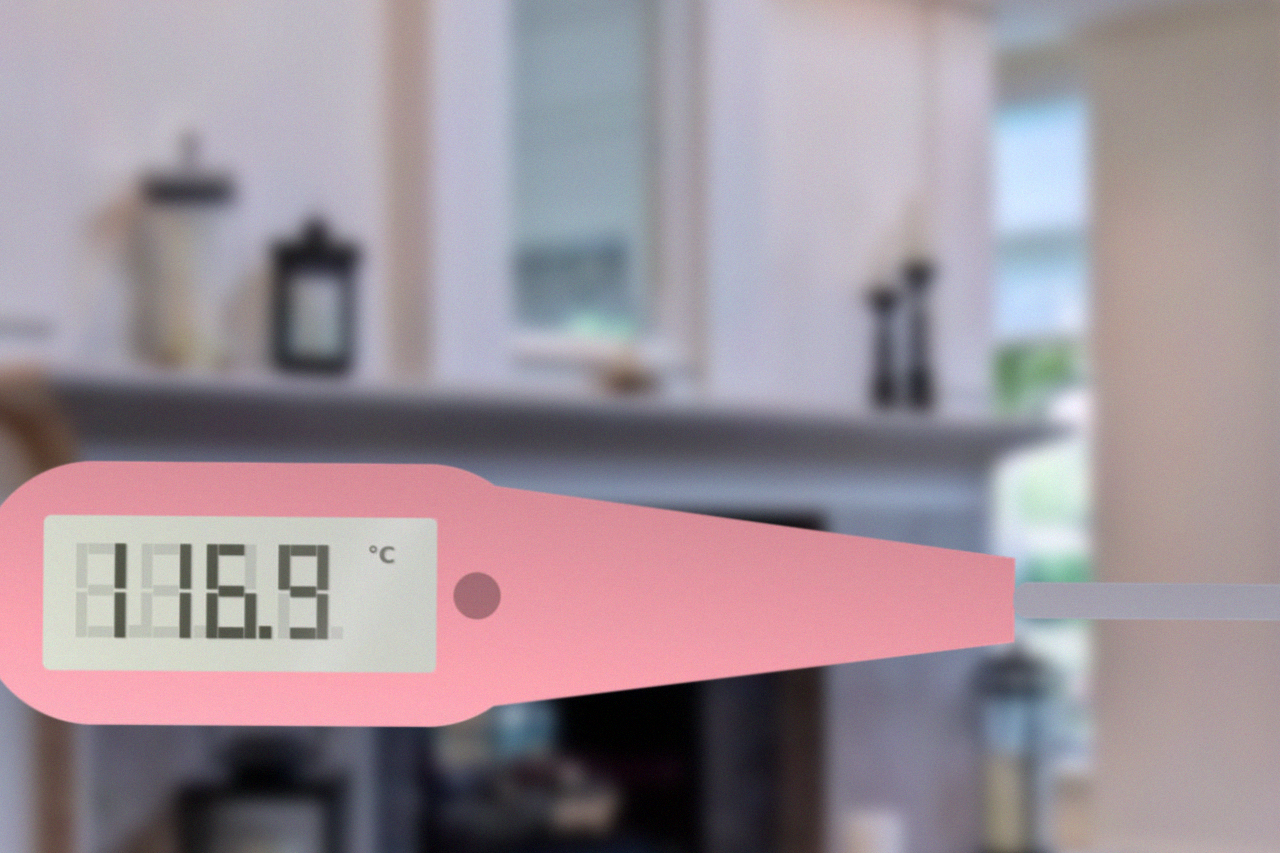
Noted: {"value": 116.9, "unit": "°C"}
